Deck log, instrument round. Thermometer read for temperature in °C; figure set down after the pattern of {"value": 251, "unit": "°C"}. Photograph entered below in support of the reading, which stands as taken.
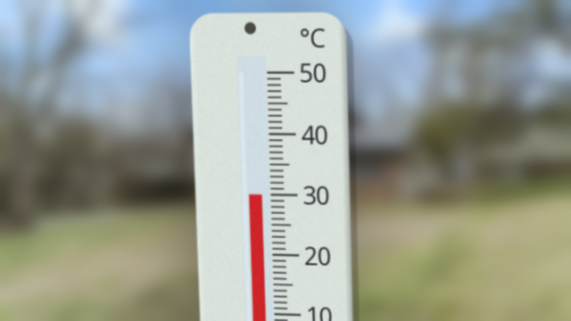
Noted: {"value": 30, "unit": "°C"}
